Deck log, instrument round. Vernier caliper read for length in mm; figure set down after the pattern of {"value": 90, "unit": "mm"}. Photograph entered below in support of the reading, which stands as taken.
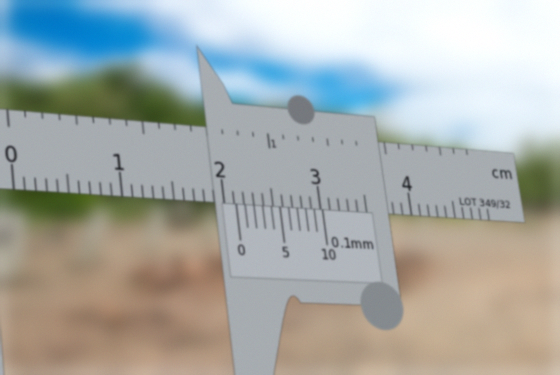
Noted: {"value": 21.2, "unit": "mm"}
